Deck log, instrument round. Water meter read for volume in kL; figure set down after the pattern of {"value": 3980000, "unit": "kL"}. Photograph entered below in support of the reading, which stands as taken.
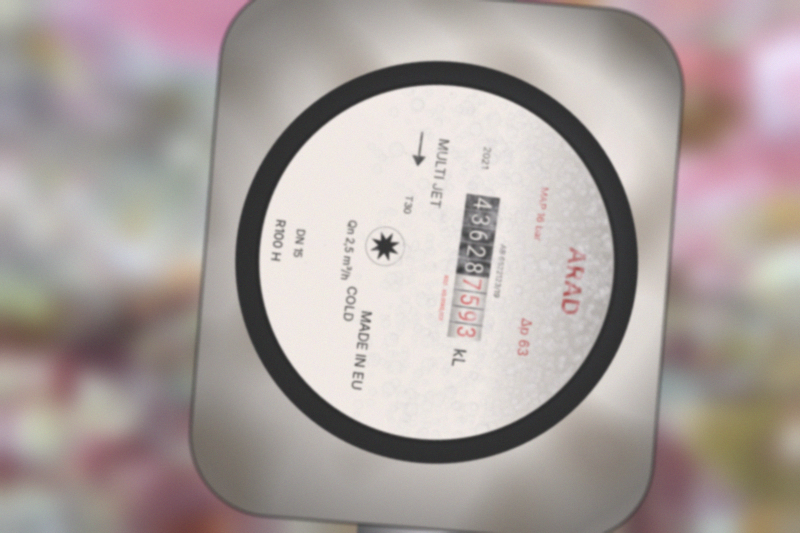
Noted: {"value": 43628.7593, "unit": "kL"}
